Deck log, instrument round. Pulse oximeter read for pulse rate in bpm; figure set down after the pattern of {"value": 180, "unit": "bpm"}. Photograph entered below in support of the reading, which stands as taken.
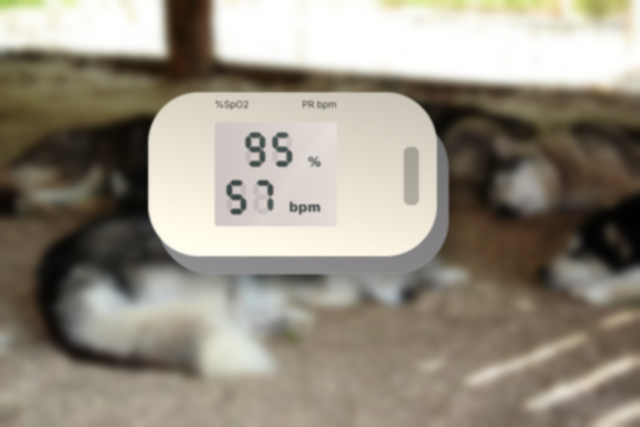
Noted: {"value": 57, "unit": "bpm"}
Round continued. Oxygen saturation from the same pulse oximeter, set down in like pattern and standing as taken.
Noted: {"value": 95, "unit": "%"}
